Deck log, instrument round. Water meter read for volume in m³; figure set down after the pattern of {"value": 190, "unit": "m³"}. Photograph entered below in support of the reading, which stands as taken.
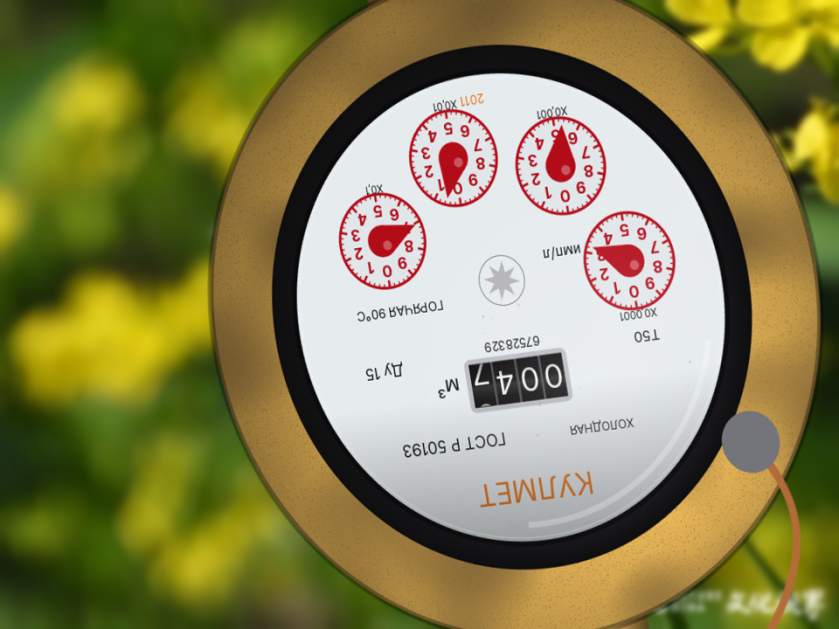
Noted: {"value": 46.7053, "unit": "m³"}
